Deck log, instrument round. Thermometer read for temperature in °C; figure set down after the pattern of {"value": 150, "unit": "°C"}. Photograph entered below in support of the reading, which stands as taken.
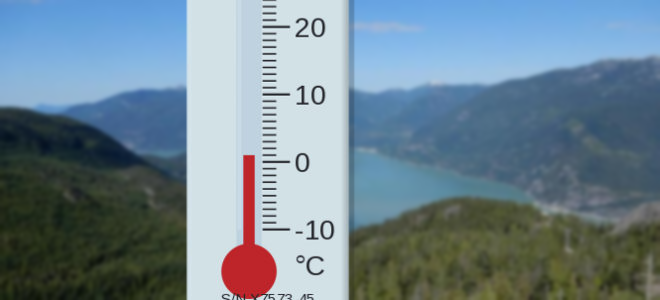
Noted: {"value": 1, "unit": "°C"}
